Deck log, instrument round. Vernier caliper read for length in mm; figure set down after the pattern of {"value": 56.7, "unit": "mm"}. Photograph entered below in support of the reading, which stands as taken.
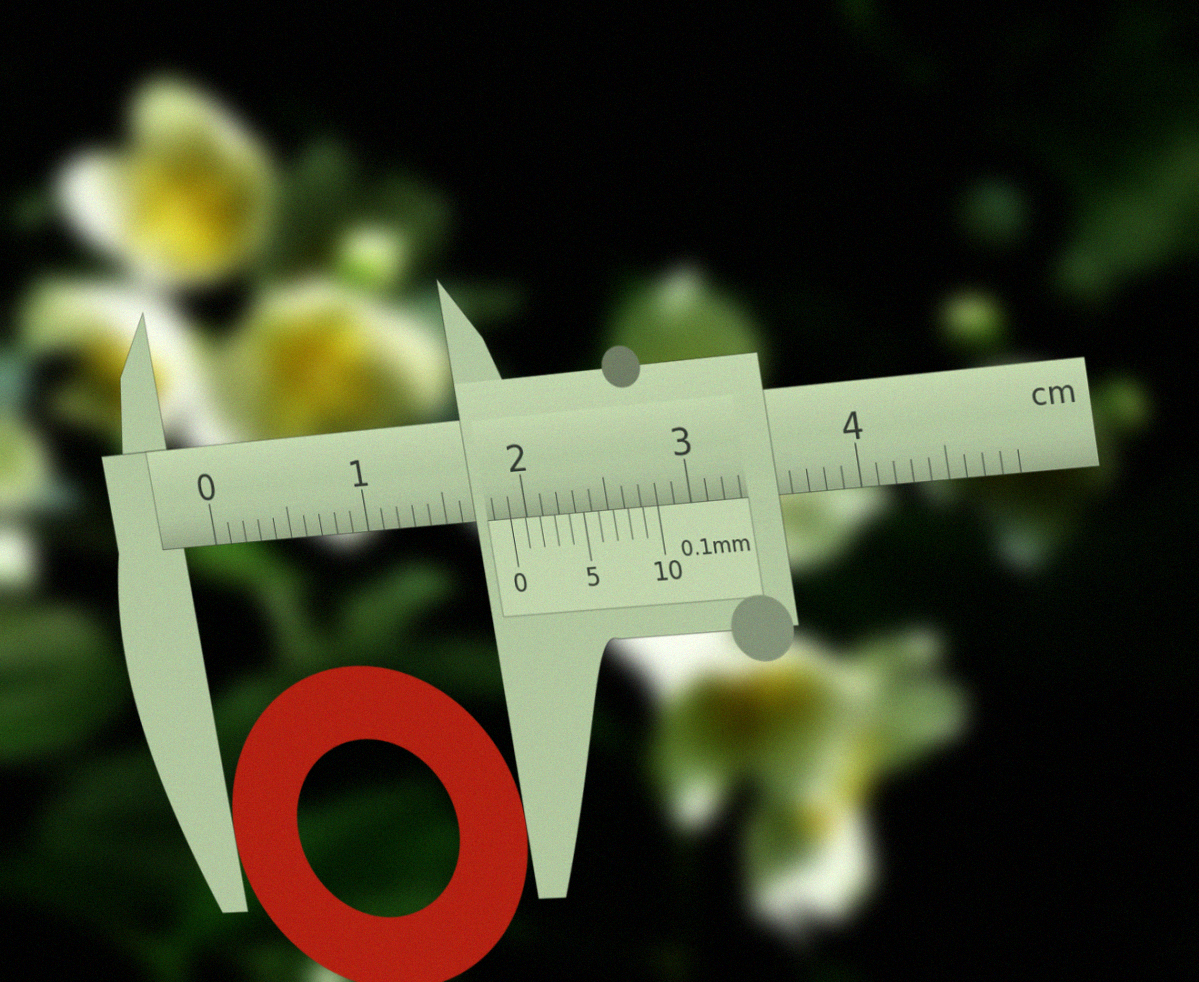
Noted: {"value": 19.0, "unit": "mm"}
